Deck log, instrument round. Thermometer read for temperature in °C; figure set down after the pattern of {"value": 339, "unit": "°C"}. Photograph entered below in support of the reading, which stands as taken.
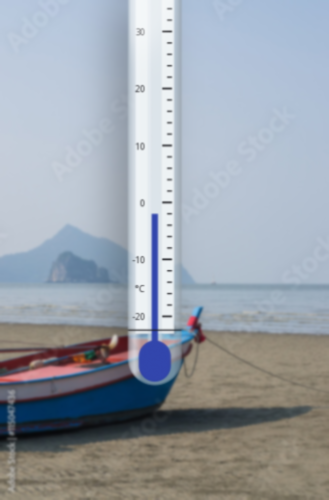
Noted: {"value": -2, "unit": "°C"}
